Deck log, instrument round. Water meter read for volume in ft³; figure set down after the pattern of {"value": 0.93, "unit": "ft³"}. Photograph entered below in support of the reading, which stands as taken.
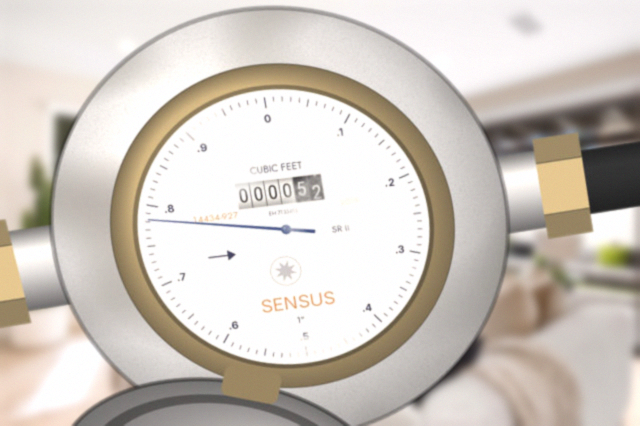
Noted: {"value": 51.78, "unit": "ft³"}
